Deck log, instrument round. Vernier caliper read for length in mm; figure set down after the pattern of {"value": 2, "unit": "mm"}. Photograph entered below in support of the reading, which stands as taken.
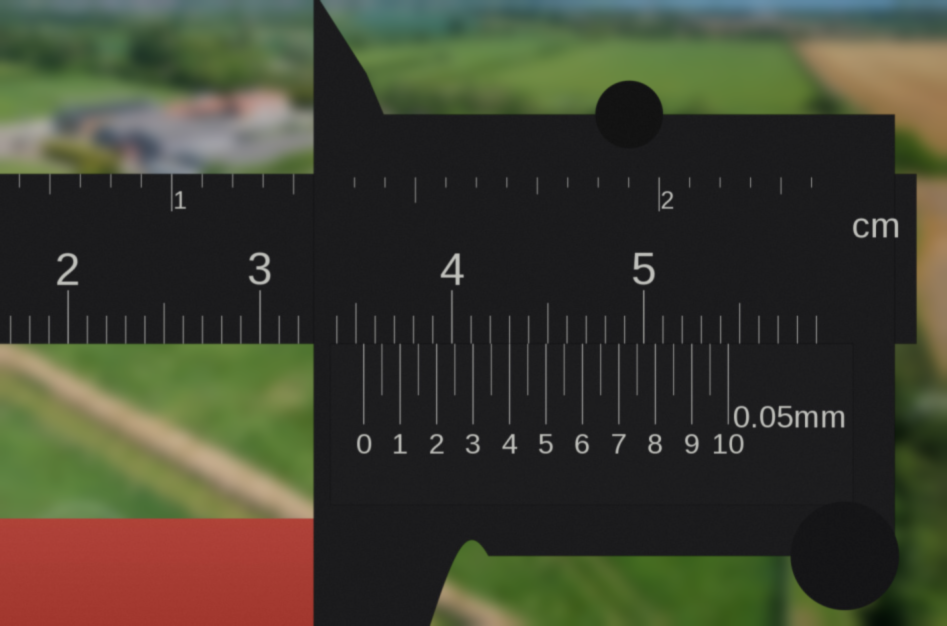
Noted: {"value": 35.4, "unit": "mm"}
